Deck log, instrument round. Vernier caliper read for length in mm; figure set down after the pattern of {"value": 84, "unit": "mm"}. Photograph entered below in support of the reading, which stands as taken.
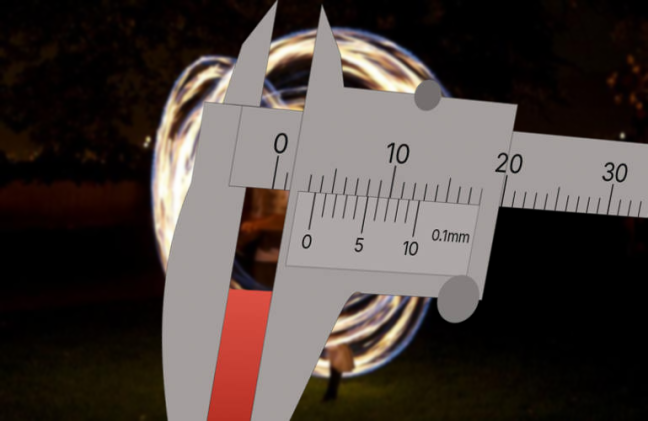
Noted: {"value": 3.6, "unit": "mm"}
